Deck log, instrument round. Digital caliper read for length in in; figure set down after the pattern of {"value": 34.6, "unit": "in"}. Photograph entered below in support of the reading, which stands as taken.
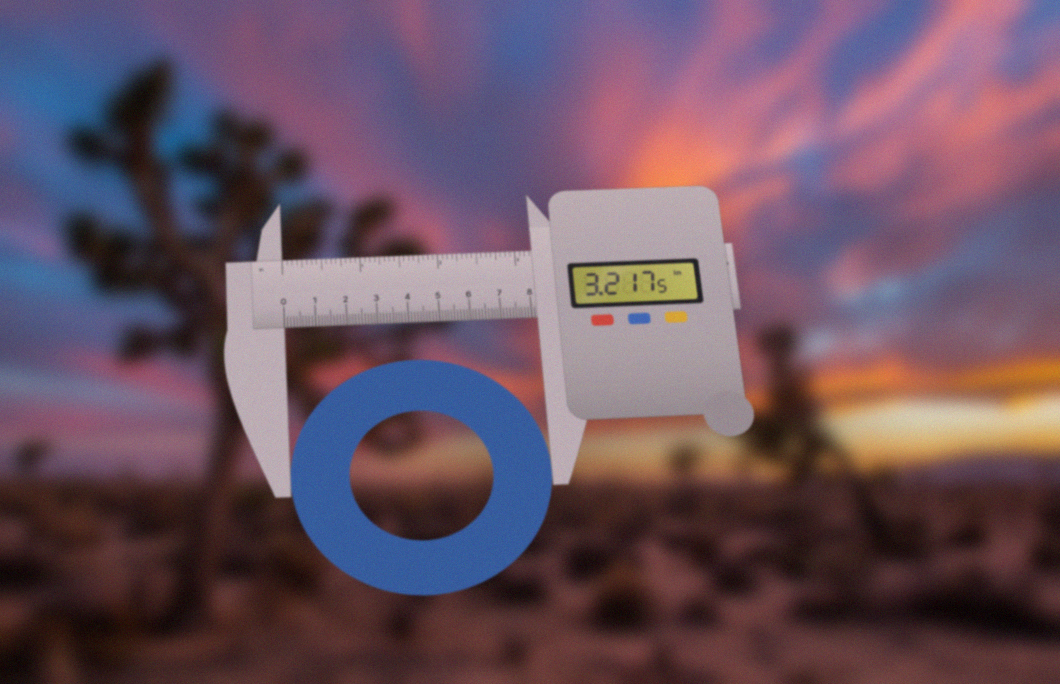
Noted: {"value": 3.2175, "unit": "in"}
